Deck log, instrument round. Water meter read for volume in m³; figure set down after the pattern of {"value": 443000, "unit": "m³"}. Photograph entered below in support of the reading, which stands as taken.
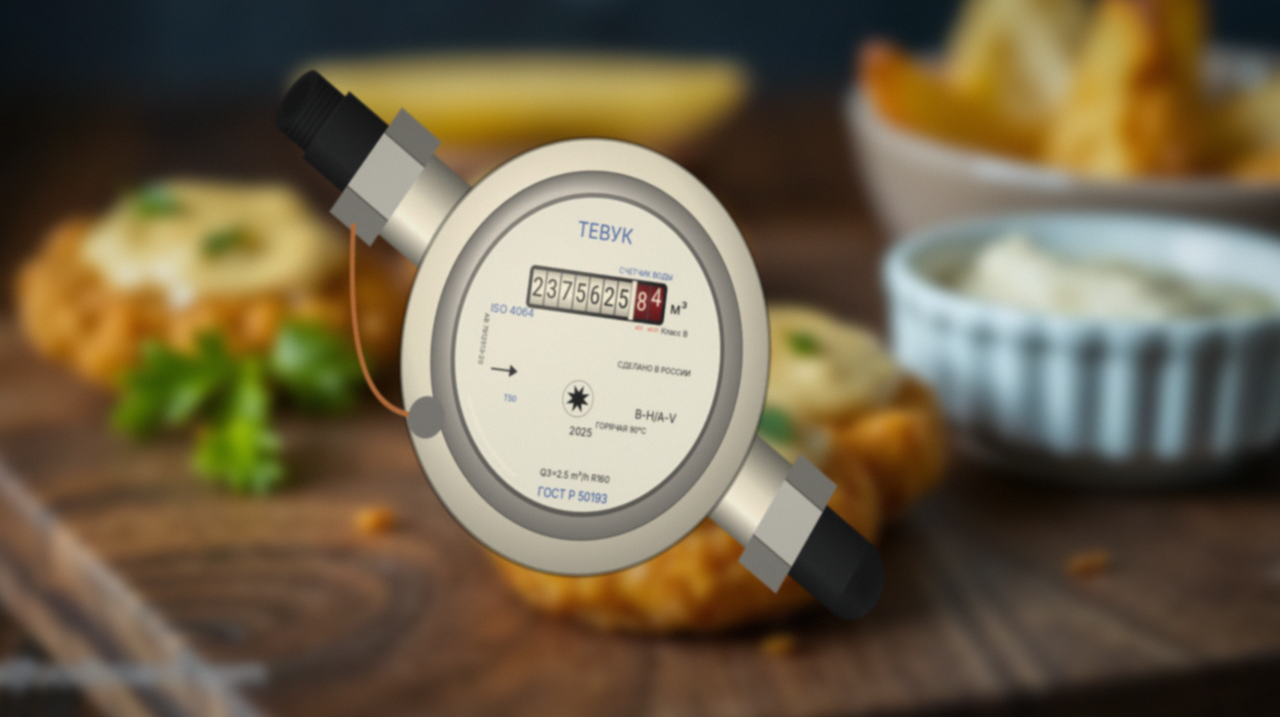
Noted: {"value": 2375625.84, "unit": "m³"}
